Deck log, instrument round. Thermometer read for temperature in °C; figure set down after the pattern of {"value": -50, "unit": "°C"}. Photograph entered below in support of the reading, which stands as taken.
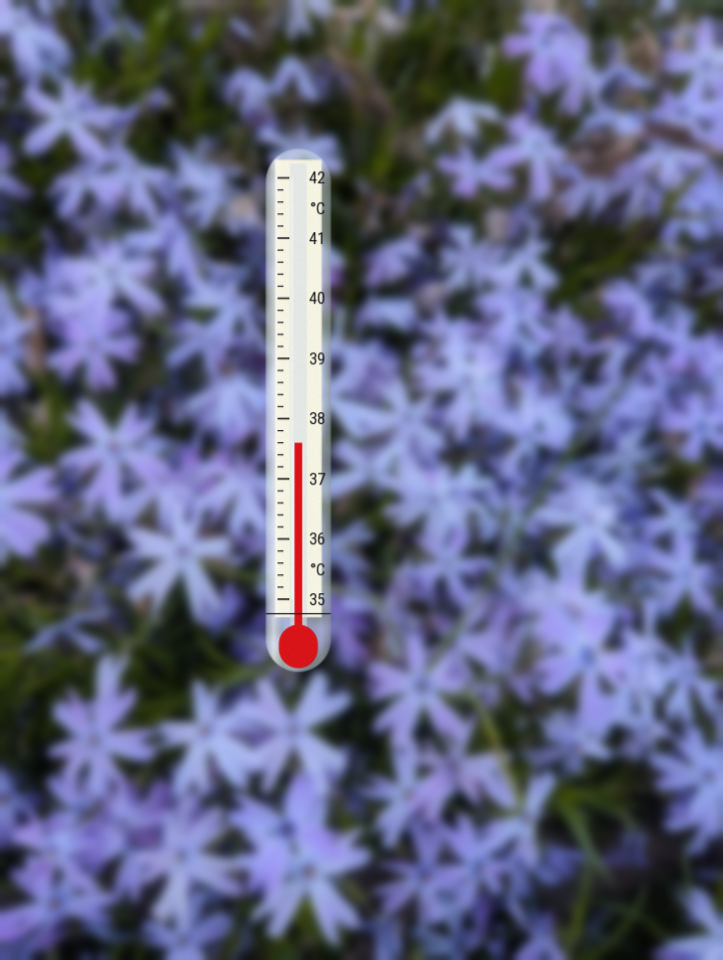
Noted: {"value": 37.6, "unit": "°C"}
